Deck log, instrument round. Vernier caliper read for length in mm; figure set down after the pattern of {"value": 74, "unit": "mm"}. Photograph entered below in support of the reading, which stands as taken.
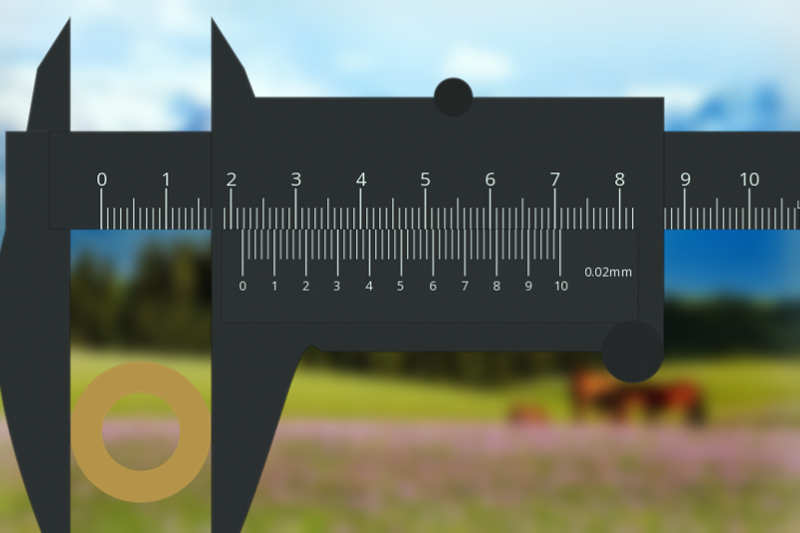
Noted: {"value": 21.8, "unit": "mm"}
